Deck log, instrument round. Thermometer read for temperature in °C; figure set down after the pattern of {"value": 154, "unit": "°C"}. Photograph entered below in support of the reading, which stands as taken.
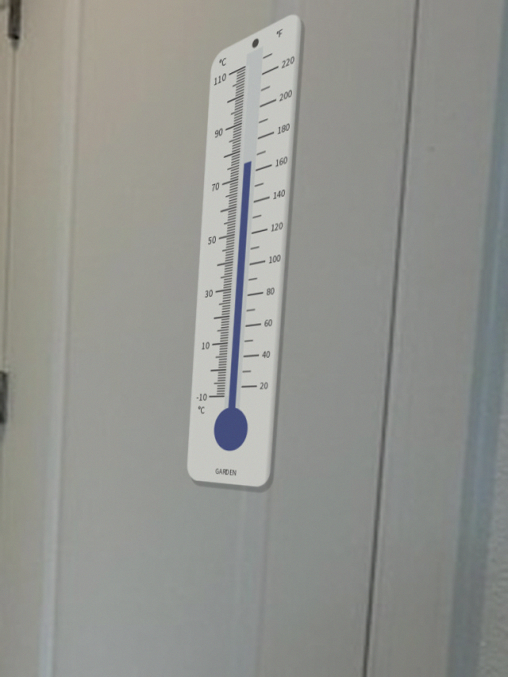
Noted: {"value": 75, "unit": "°C"}
